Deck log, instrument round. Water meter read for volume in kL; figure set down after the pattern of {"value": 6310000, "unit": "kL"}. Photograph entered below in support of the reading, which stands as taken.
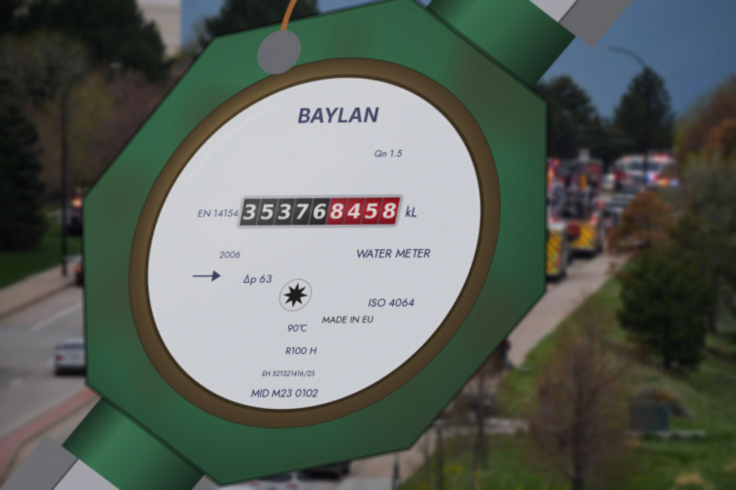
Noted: {"value": 35376.8458, "unit": "kL"}
